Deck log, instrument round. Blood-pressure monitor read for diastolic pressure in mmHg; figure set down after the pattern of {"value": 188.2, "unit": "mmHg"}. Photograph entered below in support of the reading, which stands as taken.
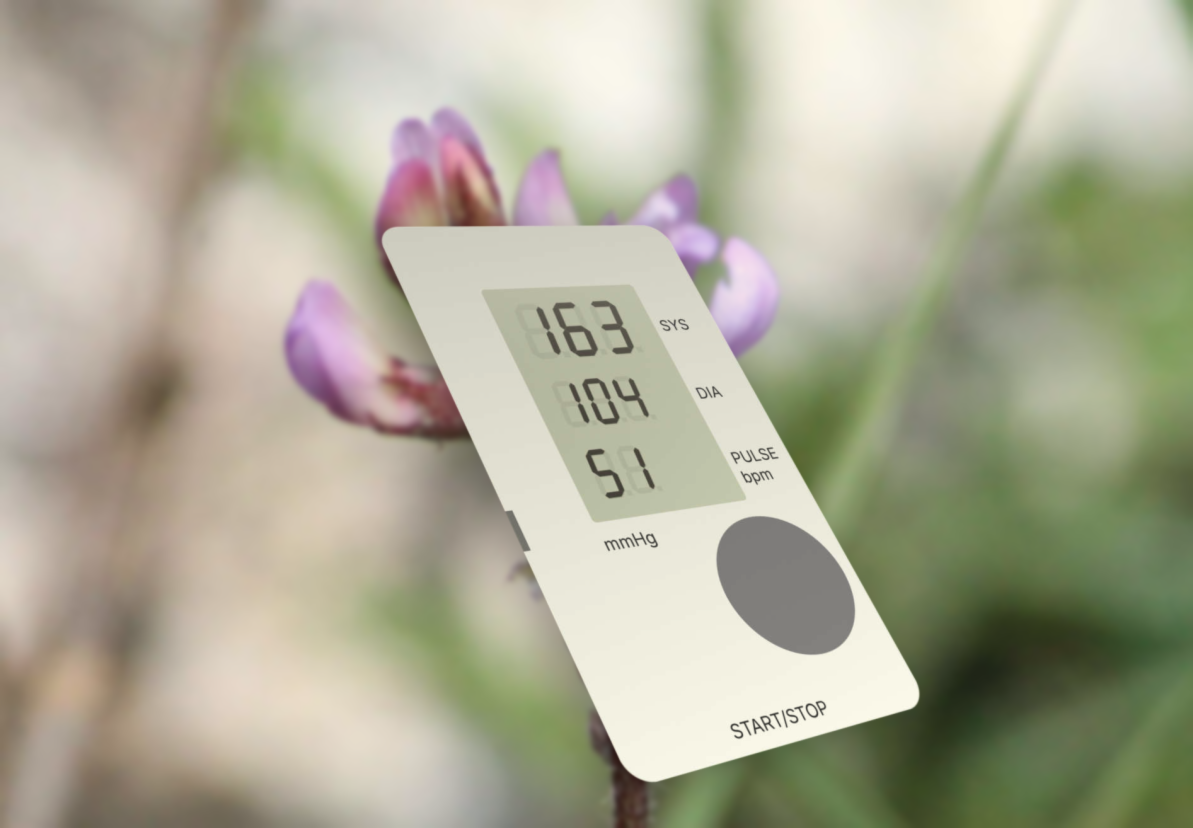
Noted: {"value": 104, "unit": "mmHg"}
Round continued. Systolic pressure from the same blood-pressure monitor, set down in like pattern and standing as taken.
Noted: {"value": 163, "unit": "mmHg"}
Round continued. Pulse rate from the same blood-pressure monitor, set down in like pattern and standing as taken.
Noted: {"value": 51, "unit": "bpm"}
